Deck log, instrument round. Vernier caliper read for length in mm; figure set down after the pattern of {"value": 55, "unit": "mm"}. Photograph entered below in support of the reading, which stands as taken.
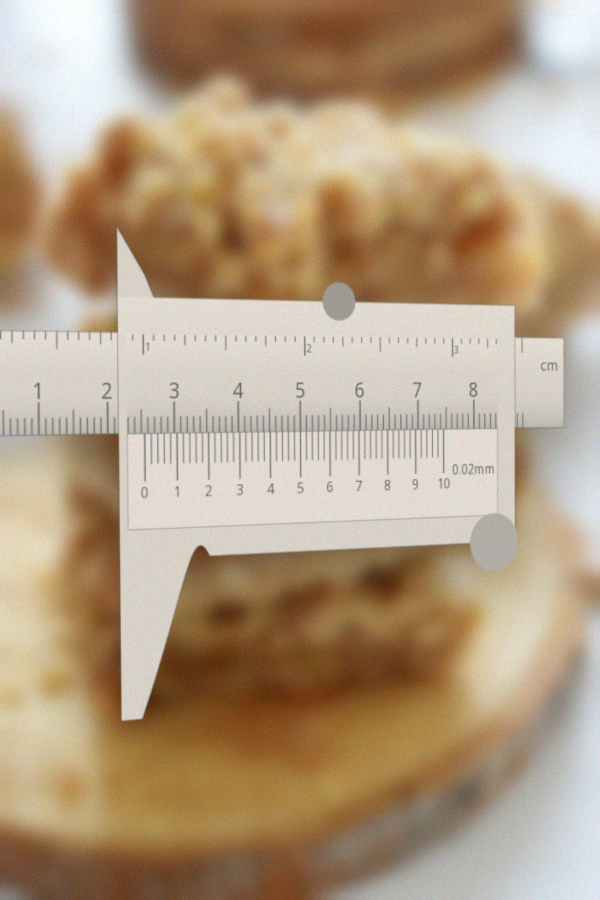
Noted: {"value": 25.5, "unit": "mm"}
